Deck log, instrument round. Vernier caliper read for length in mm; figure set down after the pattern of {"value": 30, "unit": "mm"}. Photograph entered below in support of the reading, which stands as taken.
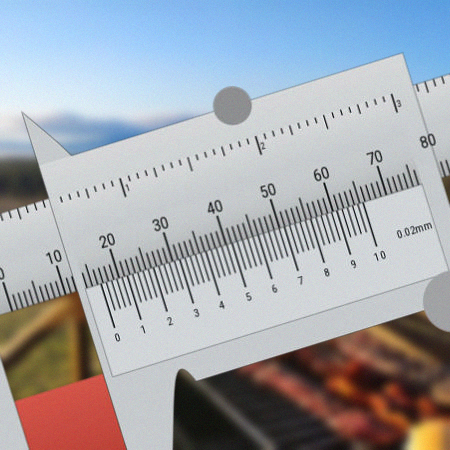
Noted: {"value": 16.6, "unit": "mm"}
